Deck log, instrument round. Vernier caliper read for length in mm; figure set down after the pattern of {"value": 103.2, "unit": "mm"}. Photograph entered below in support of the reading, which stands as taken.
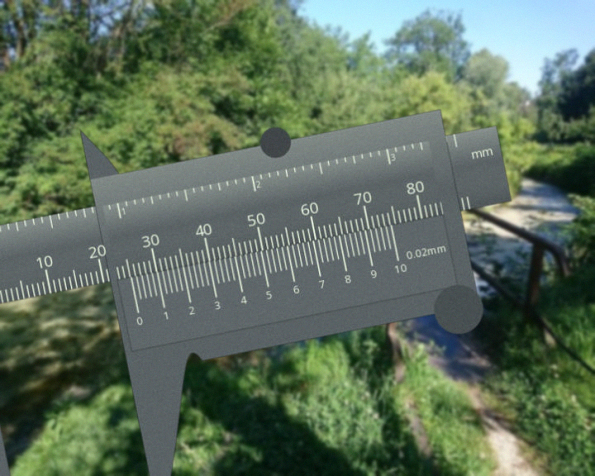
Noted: {"value": 25.2, "unit": "mm"}
